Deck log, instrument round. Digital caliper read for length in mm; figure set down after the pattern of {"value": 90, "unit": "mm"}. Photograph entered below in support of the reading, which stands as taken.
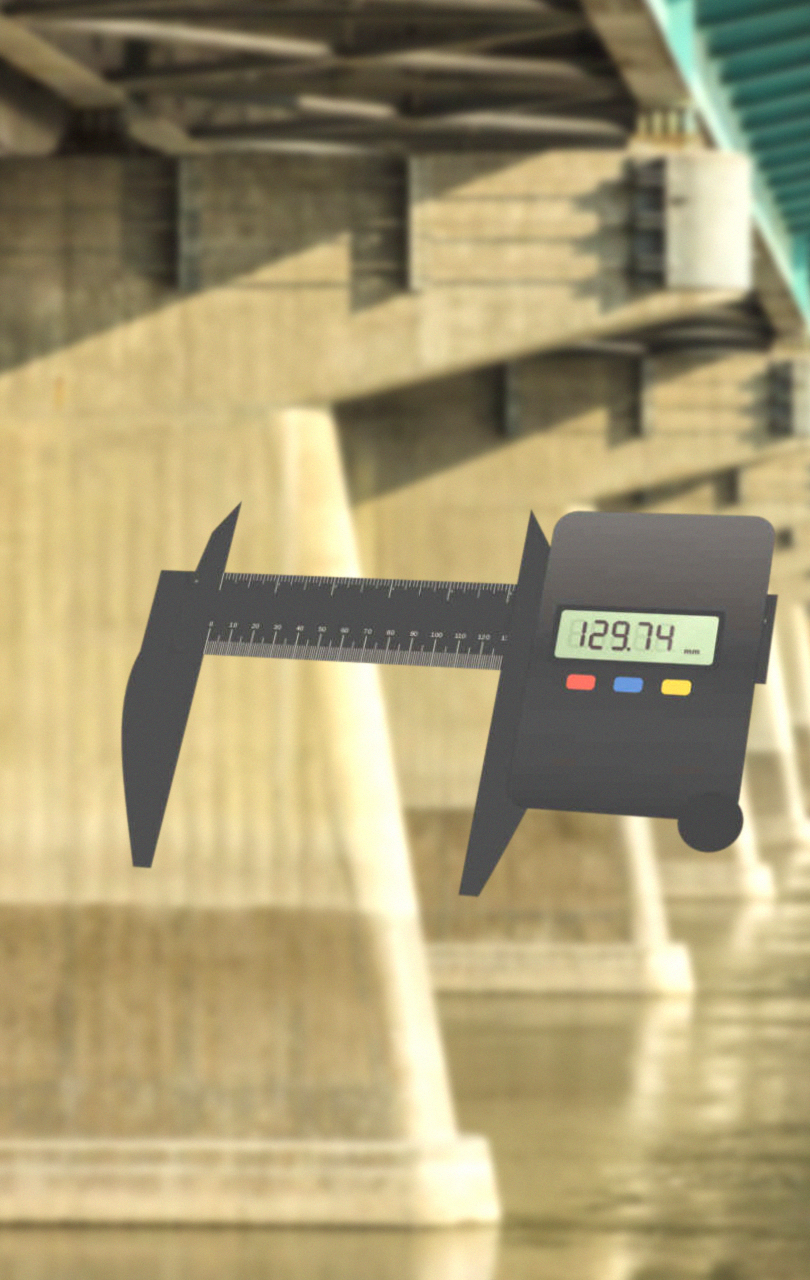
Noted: {"value": 129.74, "unit": "mm"}
